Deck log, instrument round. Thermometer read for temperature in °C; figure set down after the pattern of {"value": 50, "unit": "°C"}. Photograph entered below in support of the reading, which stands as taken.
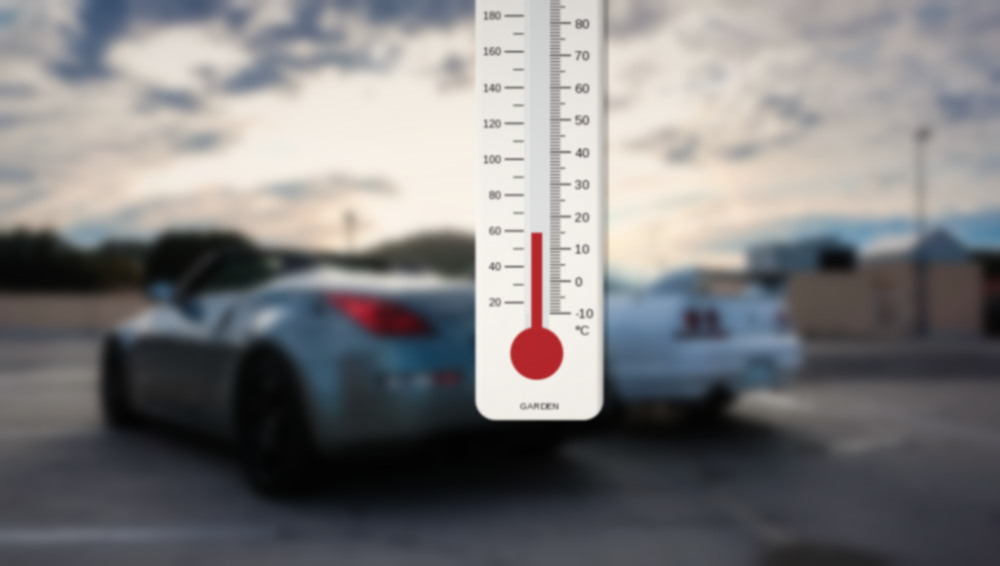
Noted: {"value": 15, "unit": "°C"}
